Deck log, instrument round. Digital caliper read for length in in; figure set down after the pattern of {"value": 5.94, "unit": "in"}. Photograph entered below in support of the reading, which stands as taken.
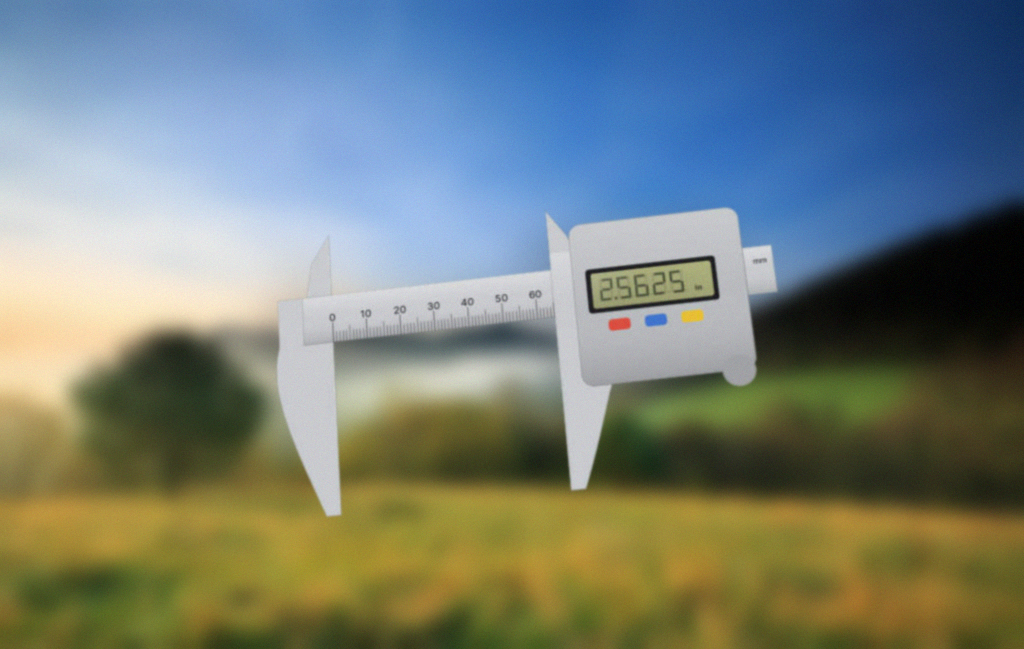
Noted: {"value": 2.5625, "unit": "in"}
